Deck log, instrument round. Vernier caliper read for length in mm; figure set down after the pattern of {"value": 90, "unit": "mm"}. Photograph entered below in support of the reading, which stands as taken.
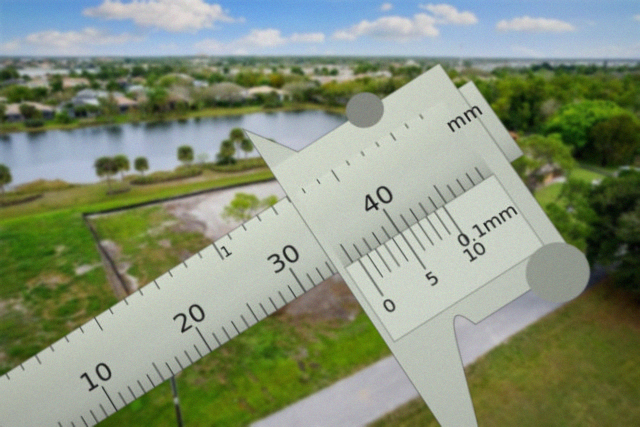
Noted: {"value": 35.6, "unit": "mm"}
